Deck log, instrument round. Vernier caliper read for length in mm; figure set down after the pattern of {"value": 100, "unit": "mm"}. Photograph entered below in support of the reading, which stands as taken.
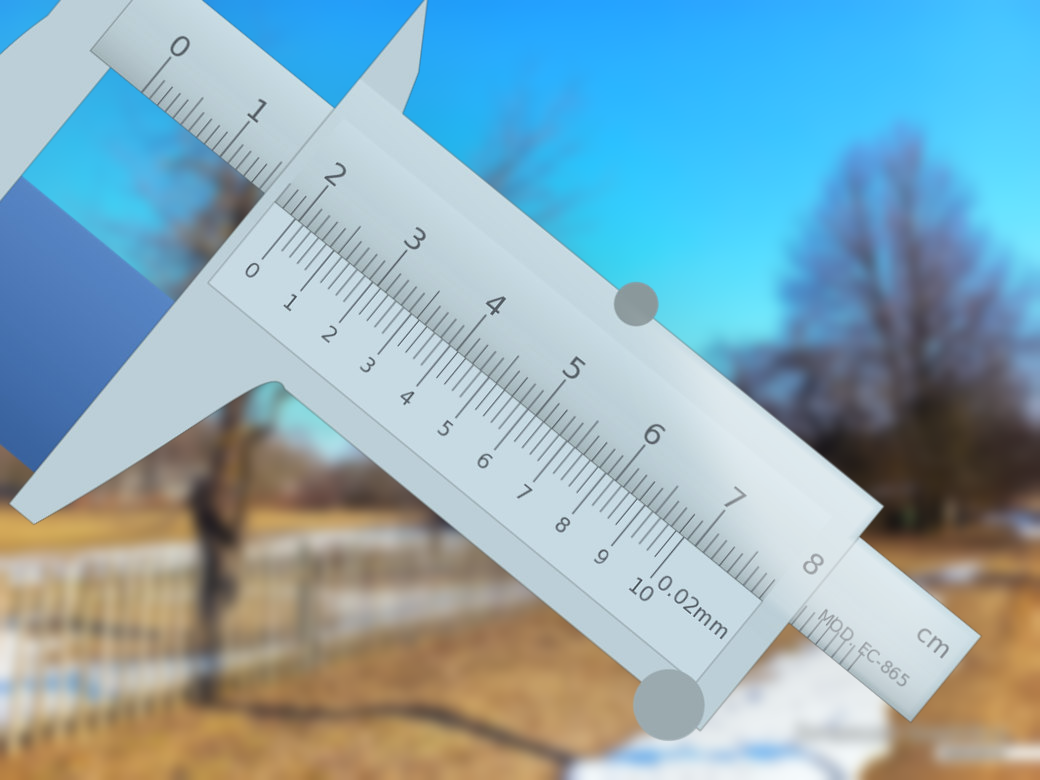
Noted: {"value": 19.6, "unit": "mm"}
